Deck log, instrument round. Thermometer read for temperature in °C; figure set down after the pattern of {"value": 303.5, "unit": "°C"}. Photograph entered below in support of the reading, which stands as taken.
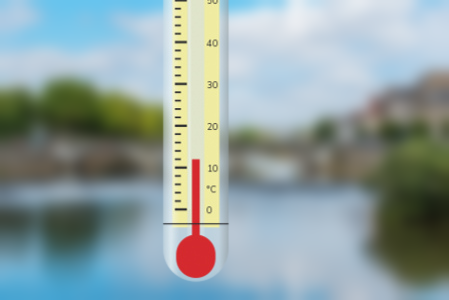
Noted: {"value": 12, "unit": "°C"}
